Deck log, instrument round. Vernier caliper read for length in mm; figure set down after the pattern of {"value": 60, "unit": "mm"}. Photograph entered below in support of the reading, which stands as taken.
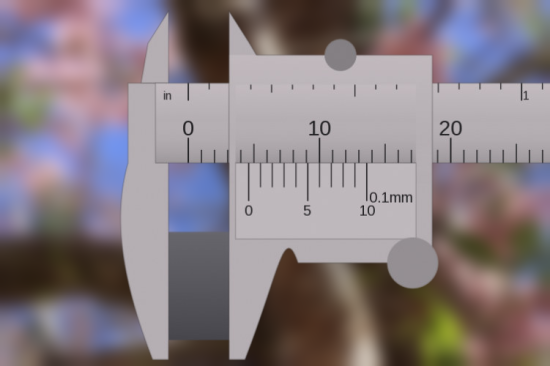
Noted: {"value": 4.6, "unit": "mm"}
